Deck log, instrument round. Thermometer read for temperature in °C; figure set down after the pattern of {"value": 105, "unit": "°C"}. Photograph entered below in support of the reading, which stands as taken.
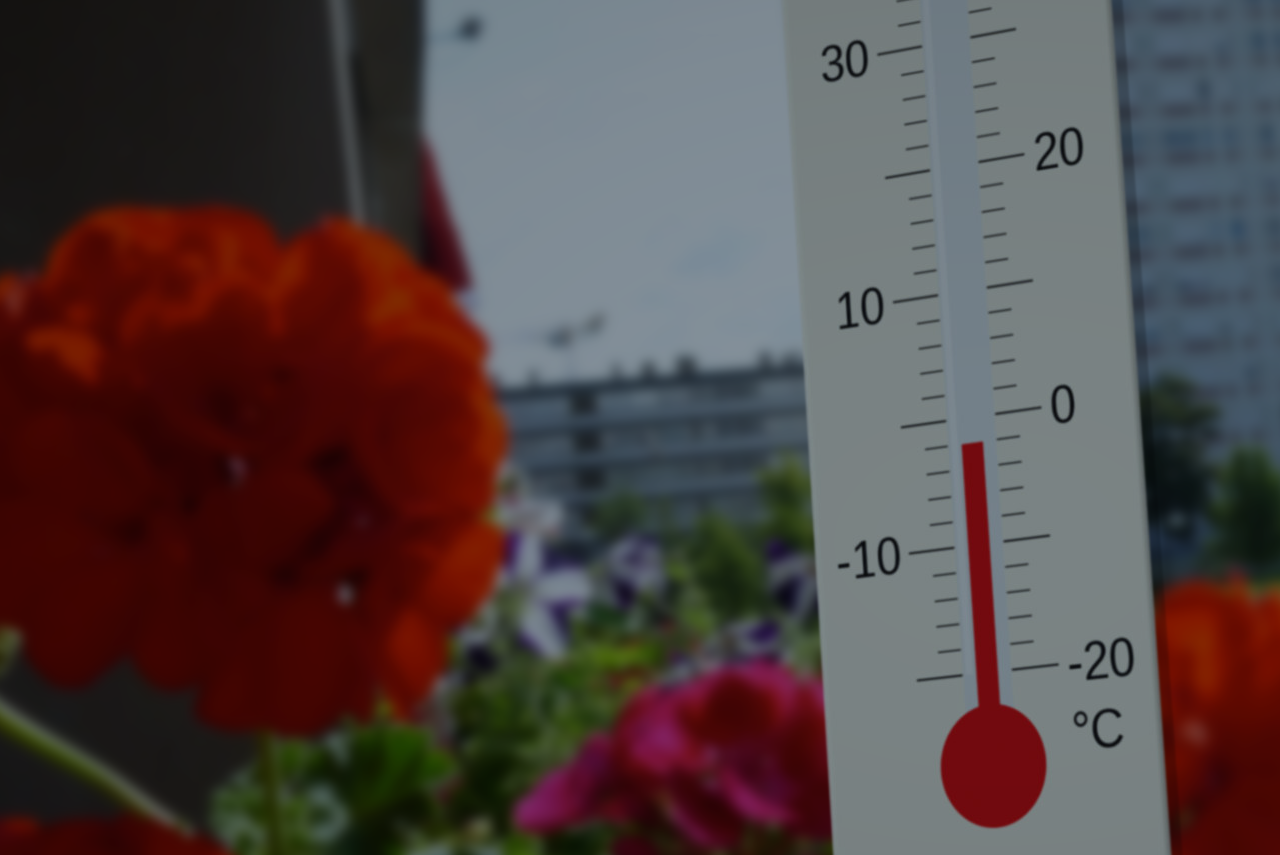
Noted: {"value": -2, "unit": "°C"}
